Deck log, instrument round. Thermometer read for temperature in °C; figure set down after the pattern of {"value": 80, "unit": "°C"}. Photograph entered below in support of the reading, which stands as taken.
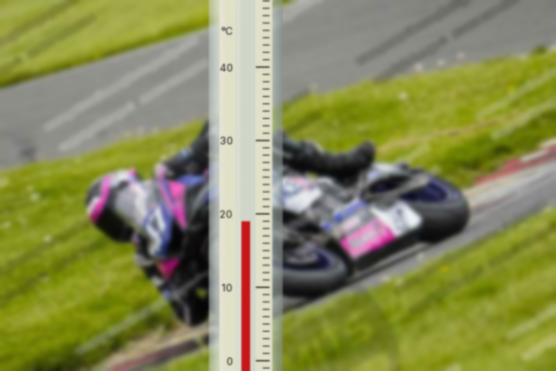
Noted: {"value": 19, "unit": "°C"}
